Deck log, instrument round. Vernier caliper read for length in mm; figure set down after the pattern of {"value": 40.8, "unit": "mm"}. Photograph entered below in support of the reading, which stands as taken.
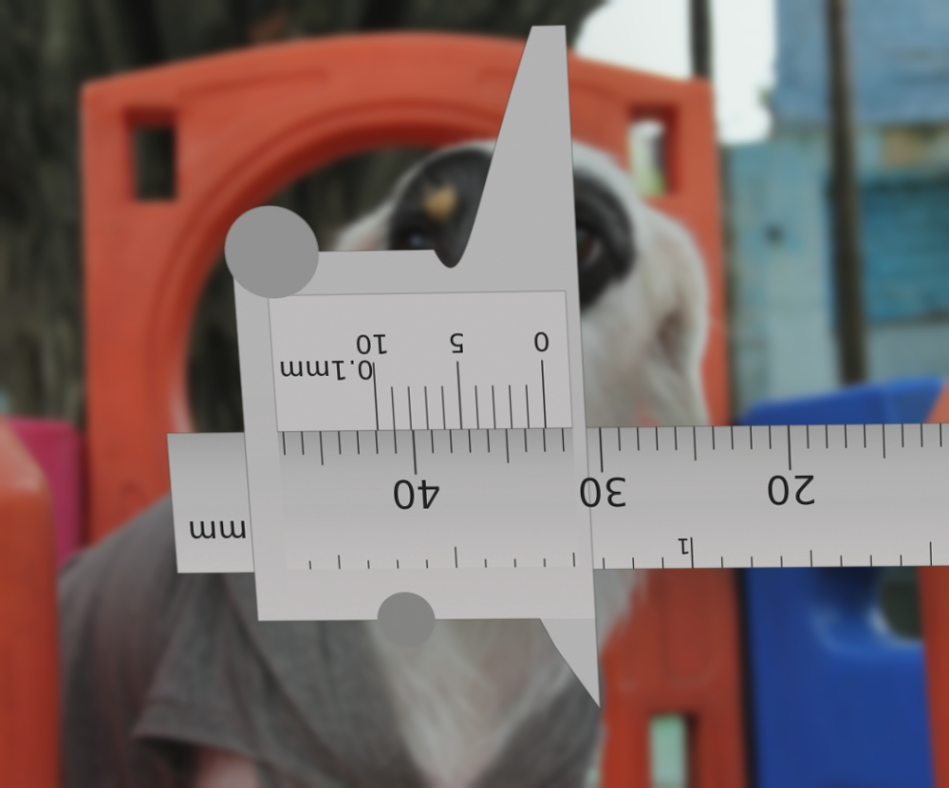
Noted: {"value": 32.9, "unit": "mm"}
